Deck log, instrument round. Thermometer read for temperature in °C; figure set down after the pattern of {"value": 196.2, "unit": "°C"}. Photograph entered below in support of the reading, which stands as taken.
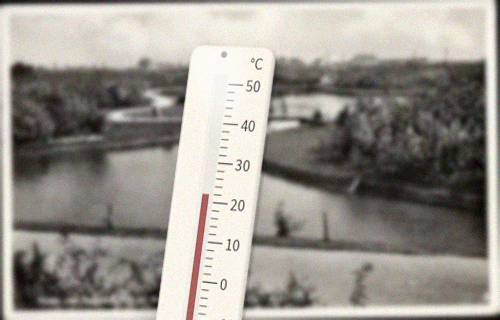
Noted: {"value": 22, "unit": "°C"}
